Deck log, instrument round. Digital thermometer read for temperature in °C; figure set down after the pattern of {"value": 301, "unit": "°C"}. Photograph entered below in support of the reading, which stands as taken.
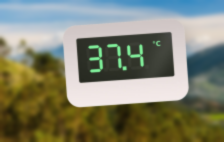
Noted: {"value": 37.4, "unit": "°C"}
